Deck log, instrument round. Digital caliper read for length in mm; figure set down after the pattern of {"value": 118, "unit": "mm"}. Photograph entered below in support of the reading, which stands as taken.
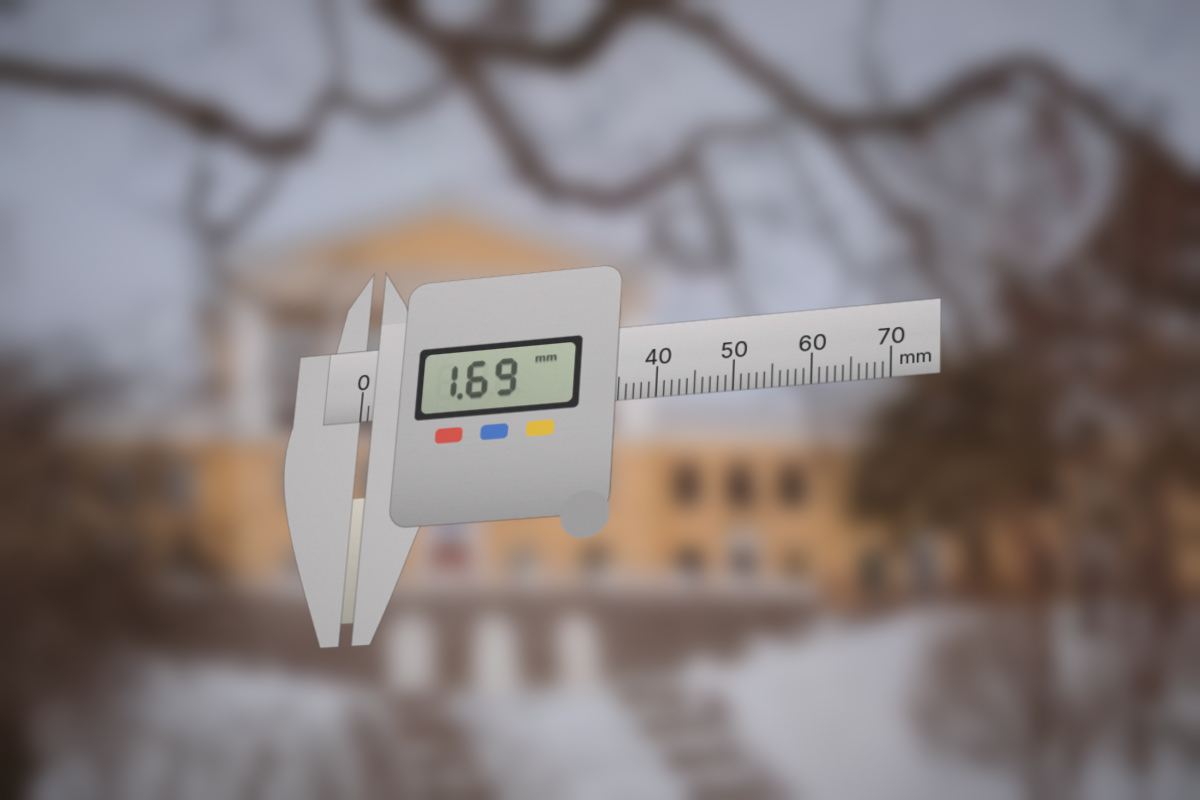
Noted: {"value": 1.69, "unit": "mm"}
